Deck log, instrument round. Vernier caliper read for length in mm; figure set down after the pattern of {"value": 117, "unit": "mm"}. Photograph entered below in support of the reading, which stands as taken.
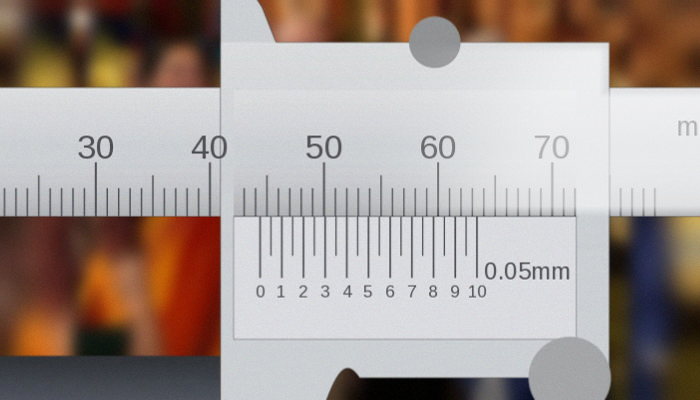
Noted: {"value": 44.4, "unit": "mm"}
